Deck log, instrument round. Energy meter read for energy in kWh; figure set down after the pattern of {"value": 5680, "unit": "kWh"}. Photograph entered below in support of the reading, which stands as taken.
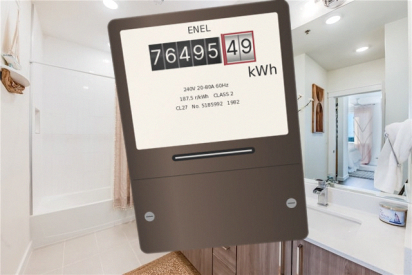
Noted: {"value": 76495.49, "unit": "kWh"}
